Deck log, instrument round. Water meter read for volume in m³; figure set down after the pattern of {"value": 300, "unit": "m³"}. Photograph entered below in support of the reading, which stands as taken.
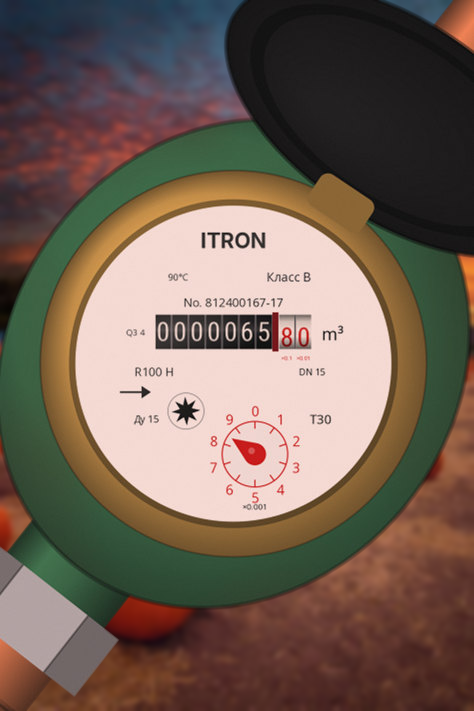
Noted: {"value": 65.798, "unit": "m³"}
